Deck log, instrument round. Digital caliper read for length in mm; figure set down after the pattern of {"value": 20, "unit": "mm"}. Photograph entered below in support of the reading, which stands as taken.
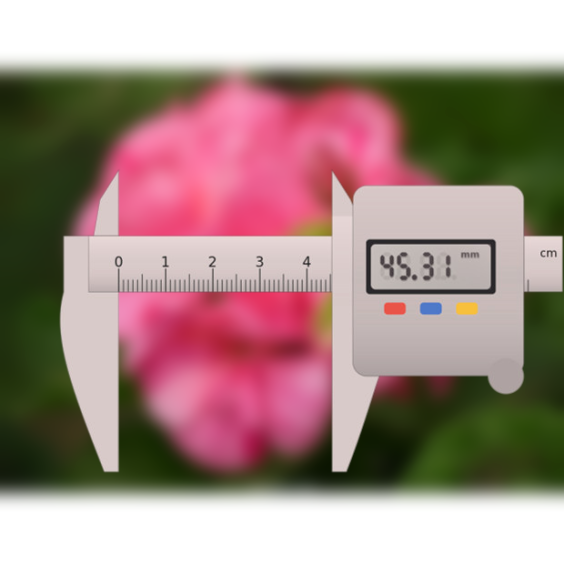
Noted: {"value": 45.31, "unit": "mm"}
